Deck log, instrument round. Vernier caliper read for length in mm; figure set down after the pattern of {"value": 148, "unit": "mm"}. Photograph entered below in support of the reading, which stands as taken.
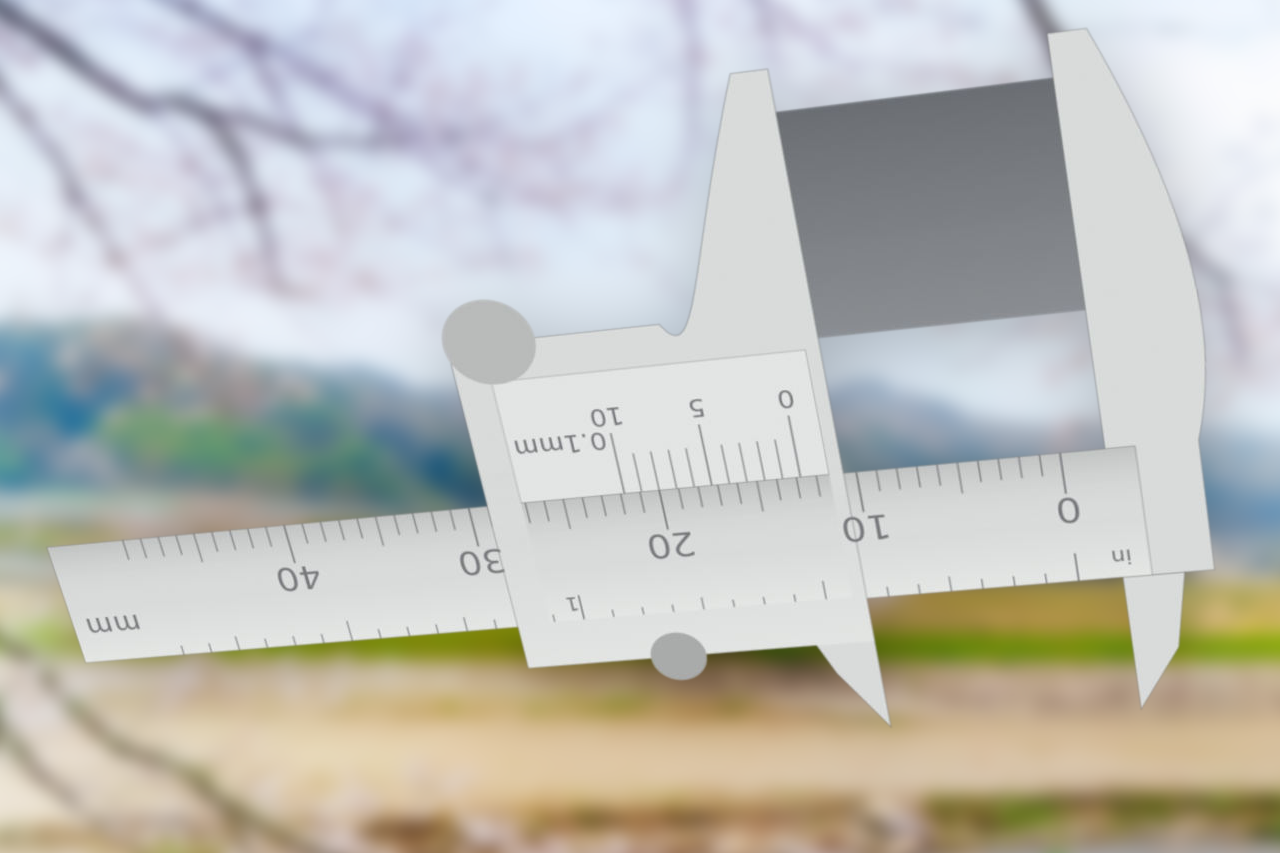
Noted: {"value": 12.8, "unit": "mm"}
